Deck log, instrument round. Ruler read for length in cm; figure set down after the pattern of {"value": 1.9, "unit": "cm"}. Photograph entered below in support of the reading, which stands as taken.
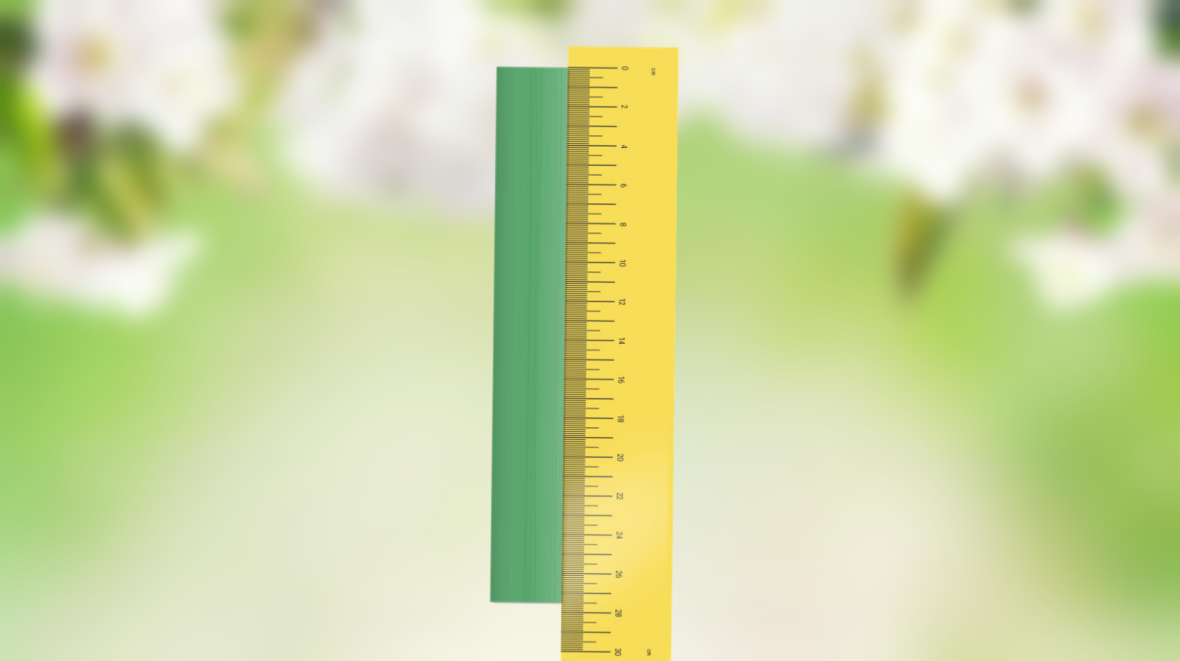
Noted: {"value": 27.5, "unit": "cm"}
